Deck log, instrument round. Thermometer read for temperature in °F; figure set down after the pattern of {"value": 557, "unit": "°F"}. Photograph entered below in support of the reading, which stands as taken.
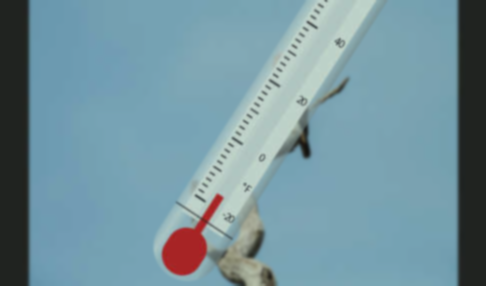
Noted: {"value": -16, "unit": "°F"}
